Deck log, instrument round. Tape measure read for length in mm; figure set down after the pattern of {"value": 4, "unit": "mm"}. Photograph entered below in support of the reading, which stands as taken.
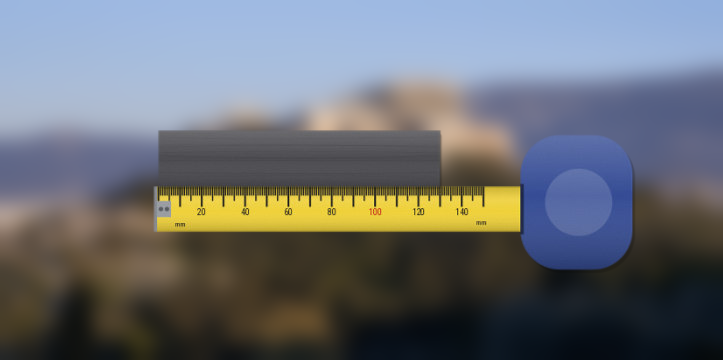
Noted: {"value": 130, "unit": "mm"}
